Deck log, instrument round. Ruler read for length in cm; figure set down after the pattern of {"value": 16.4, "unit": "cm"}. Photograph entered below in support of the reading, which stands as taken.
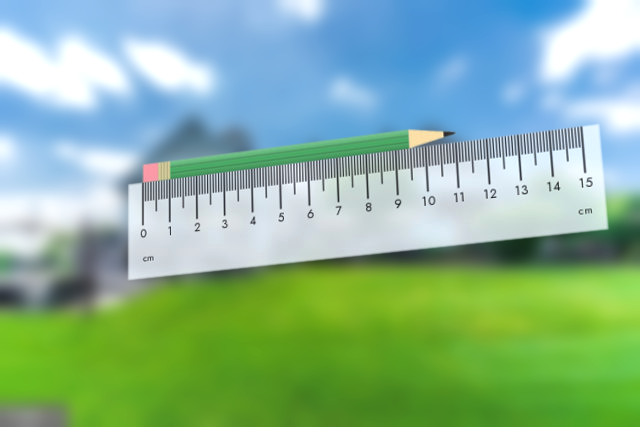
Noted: {"value": 11, "unit": "cm"}
